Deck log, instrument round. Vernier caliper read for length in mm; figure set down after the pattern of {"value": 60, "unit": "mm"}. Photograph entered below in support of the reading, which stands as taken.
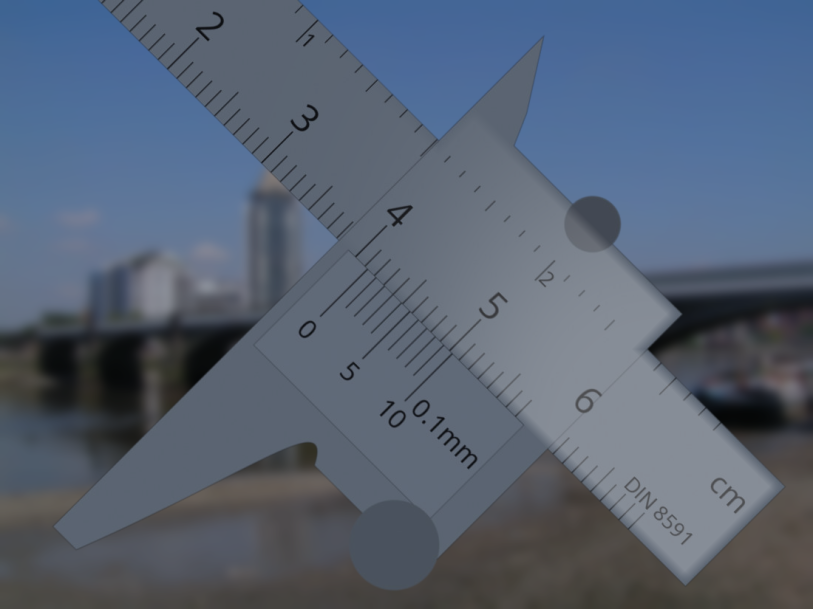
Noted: {"value": 41.3, "unit": "mm"}
